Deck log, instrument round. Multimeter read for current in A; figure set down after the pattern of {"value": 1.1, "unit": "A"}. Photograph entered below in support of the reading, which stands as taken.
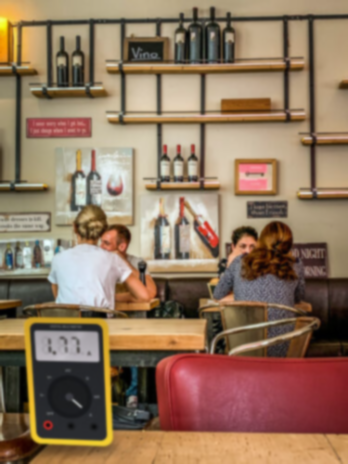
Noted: {"value": 1.77, "unit": "A"}
